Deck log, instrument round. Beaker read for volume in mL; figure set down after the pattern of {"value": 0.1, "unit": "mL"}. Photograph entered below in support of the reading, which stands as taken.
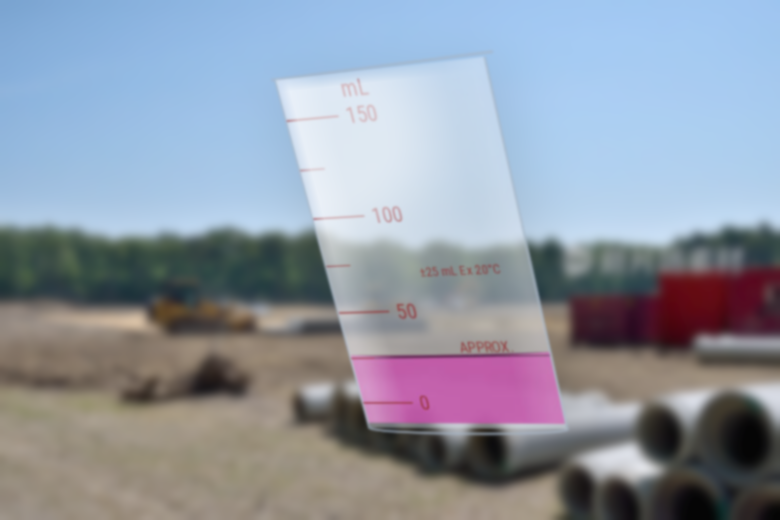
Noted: {"value": 25, "unit": "mL"}
